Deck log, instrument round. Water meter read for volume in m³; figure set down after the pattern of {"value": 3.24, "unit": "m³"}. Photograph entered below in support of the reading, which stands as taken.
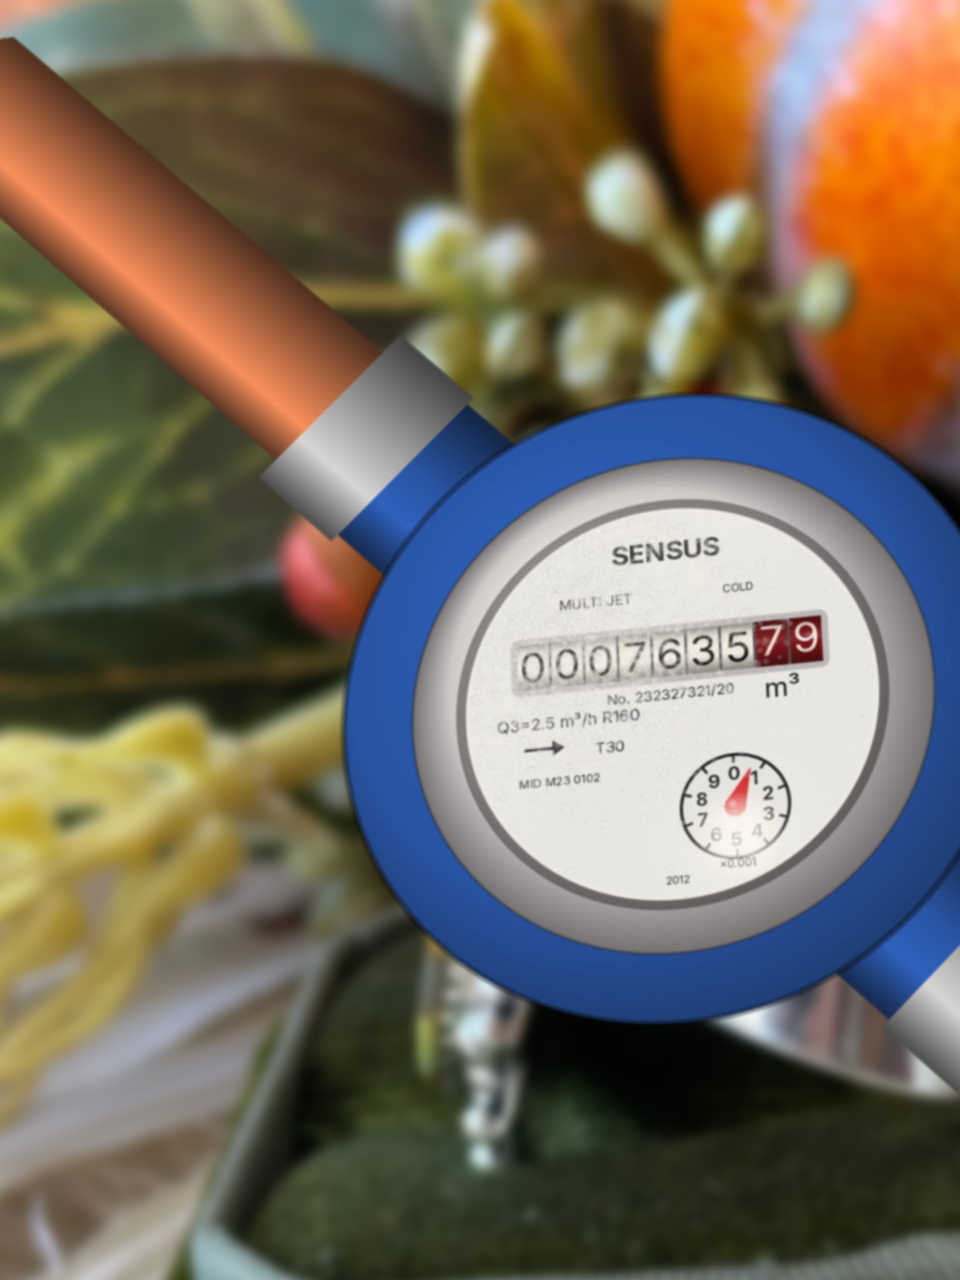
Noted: {"value": 7635.790, "unit": "m³"}
